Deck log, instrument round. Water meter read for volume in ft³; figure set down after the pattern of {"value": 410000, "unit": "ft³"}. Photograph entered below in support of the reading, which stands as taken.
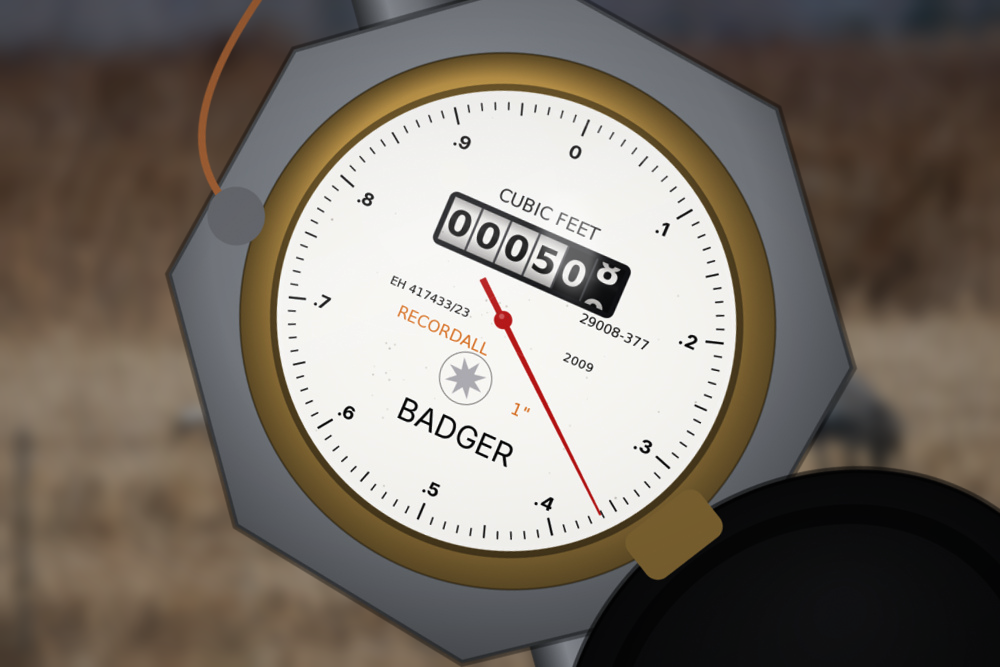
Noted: {"value": 508.36, "unit": "ft³"}
